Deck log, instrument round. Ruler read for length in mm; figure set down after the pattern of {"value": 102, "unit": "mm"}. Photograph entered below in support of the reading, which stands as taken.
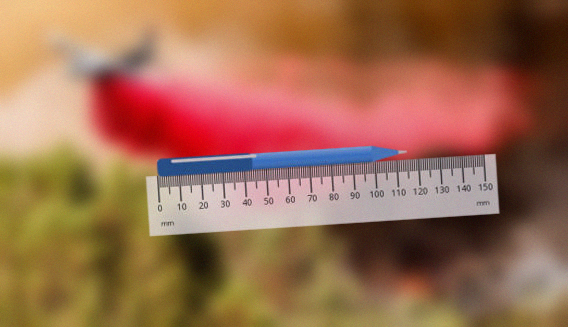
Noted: {"value": 115, "unit": "mm"}
